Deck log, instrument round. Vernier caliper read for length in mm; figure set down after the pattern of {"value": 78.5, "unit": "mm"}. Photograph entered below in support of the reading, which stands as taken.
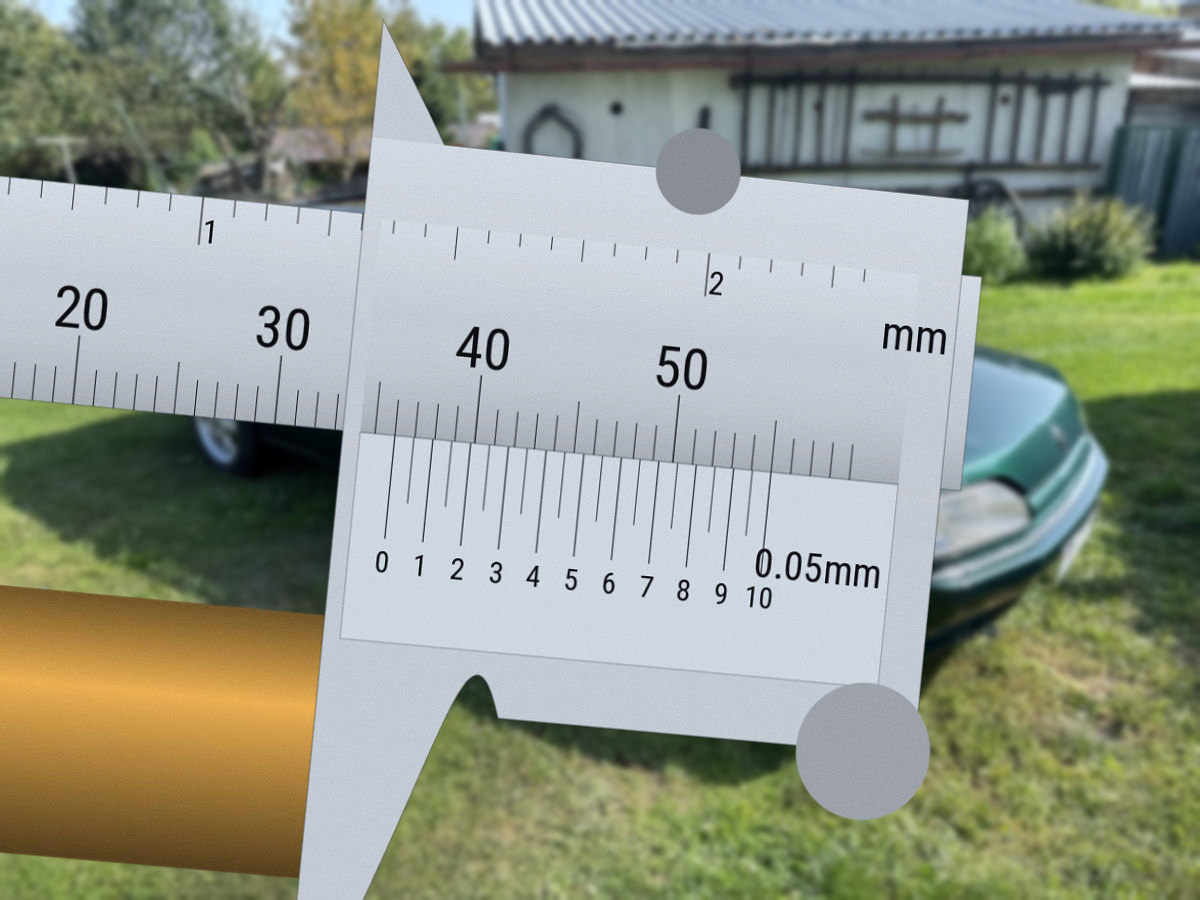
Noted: {"value": 36.0, "unit": "mm"}
